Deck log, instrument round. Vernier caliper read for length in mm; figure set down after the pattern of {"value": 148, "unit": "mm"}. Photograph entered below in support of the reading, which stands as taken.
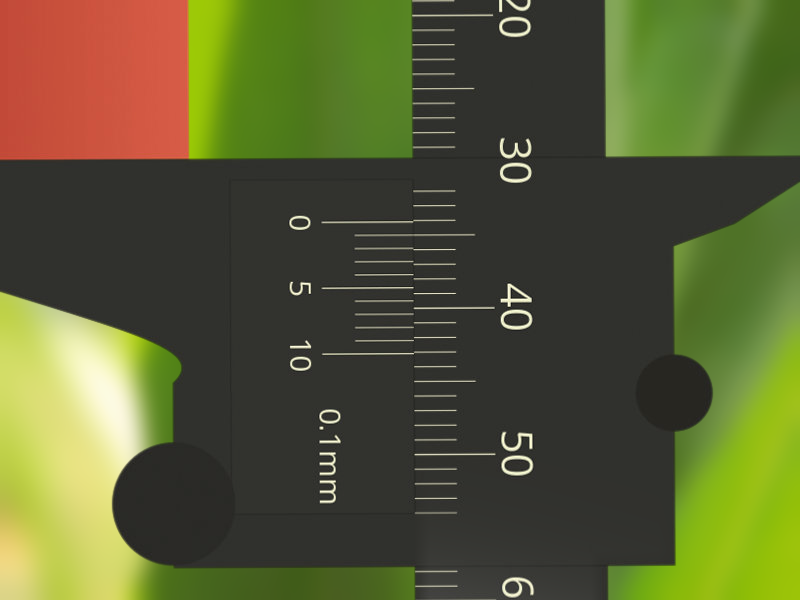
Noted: {"value": 34.1, "unit": "mm"}
